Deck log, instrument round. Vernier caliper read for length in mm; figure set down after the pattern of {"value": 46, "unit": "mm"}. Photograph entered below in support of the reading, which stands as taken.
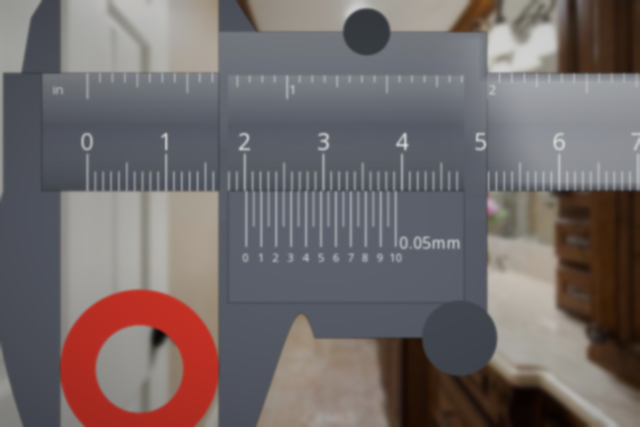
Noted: {"value": 20.2, "unit": "mm"}
